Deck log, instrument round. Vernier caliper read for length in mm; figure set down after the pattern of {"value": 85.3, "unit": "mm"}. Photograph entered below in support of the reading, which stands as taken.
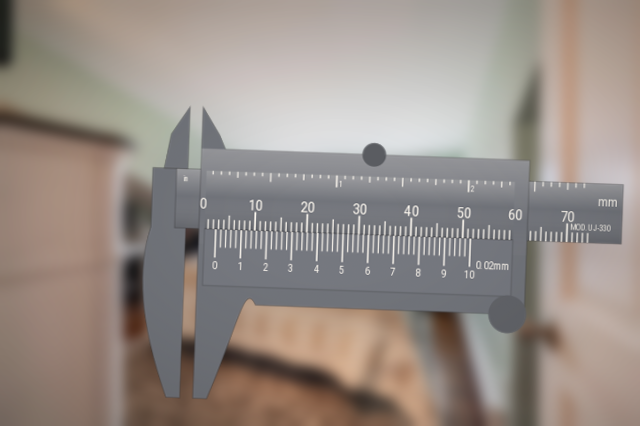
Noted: {"value": 2.5, "unit": "mm"}
